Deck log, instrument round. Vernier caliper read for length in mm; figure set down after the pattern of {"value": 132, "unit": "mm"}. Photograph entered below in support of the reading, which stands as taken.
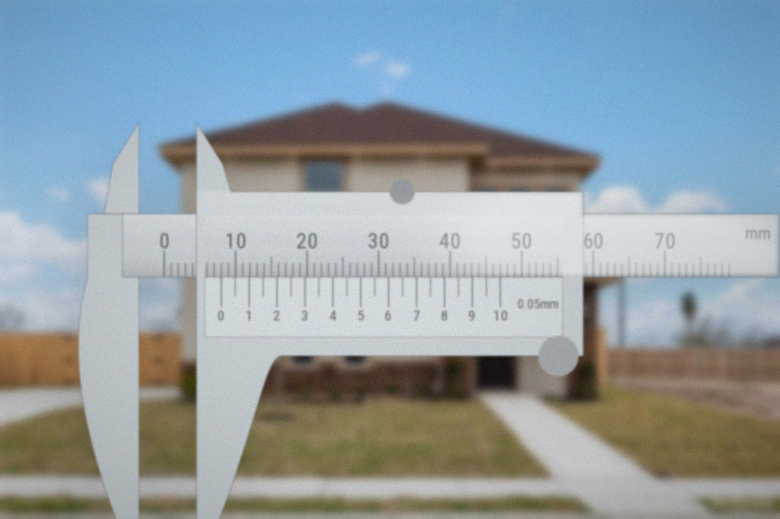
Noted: {"value": 8.0, "unit": "mm"}
